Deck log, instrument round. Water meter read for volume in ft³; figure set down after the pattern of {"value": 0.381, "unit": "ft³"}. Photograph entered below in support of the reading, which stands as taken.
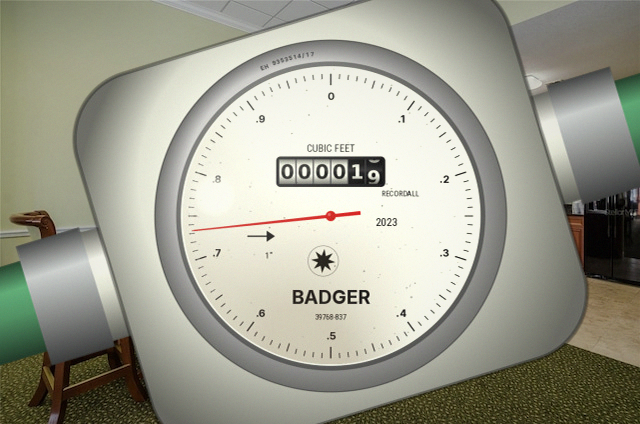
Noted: {"value": 18.73, "unit": "ft³"}
